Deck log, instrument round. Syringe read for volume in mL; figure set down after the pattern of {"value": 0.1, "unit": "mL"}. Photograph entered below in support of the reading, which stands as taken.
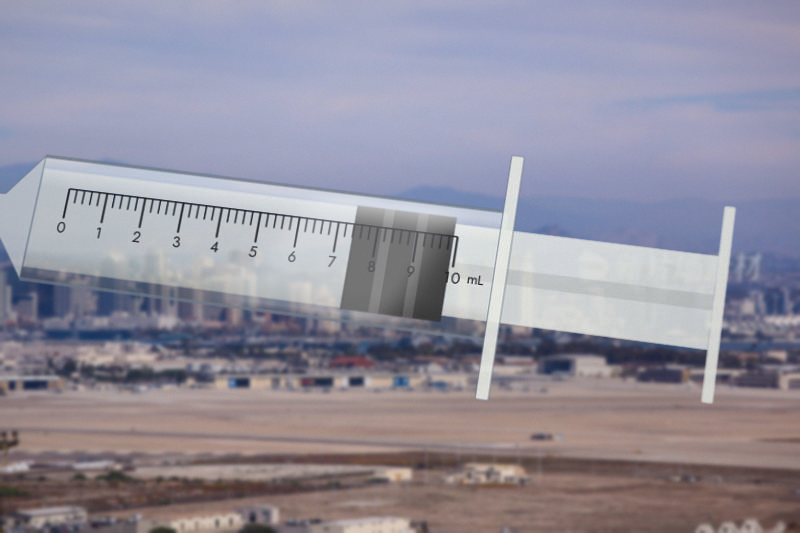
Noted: {"value": 7.4, "unit": "mL"}
